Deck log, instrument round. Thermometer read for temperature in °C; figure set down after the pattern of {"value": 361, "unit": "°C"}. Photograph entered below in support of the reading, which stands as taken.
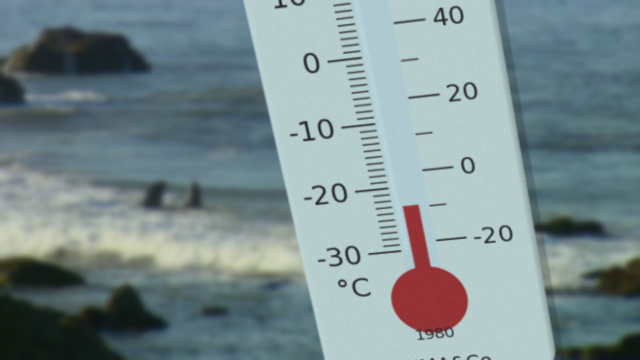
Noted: {"value": -23, "unit": "°C"}
